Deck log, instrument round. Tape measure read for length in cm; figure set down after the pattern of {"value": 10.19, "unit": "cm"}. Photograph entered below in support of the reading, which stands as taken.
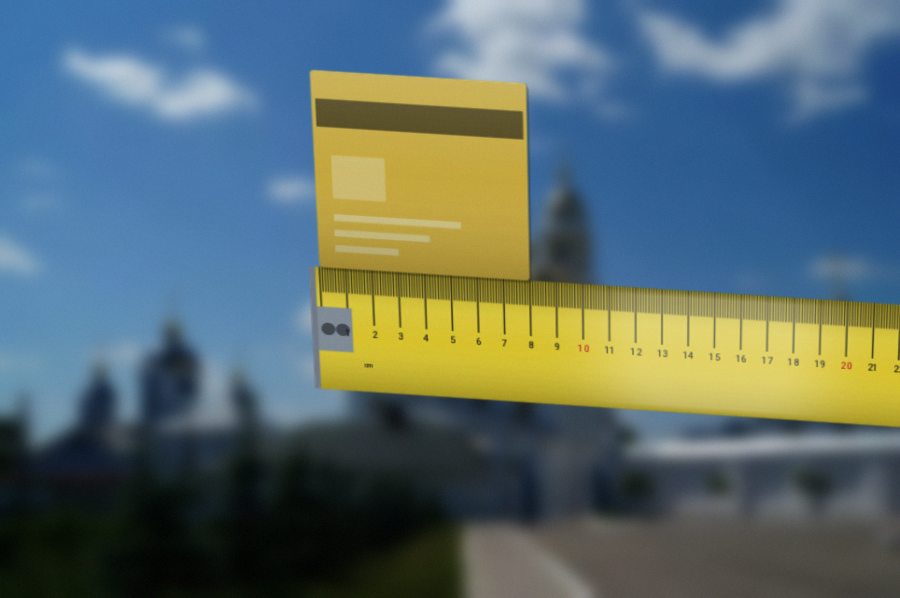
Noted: {"value": 8, "unit": "cm"}
